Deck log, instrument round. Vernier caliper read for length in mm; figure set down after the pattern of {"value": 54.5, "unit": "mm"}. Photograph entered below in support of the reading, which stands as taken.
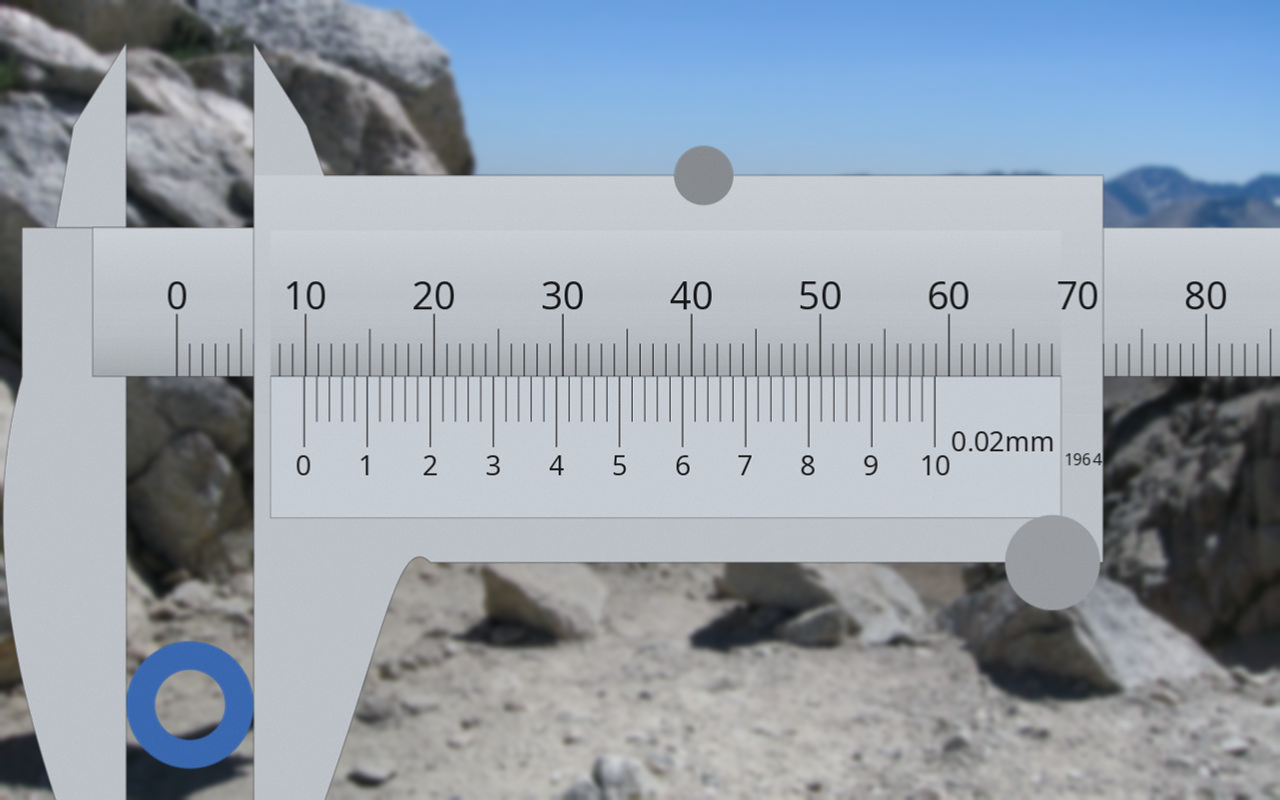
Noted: {"value": 9.9, "unit": "mm"}
